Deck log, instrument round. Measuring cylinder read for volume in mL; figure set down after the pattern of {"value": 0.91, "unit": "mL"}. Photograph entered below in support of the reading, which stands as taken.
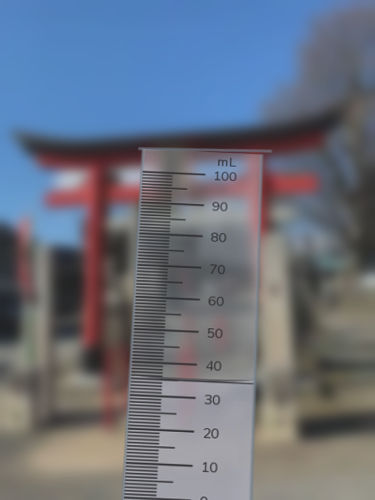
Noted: {"value": 35, "unit": "mL"}
